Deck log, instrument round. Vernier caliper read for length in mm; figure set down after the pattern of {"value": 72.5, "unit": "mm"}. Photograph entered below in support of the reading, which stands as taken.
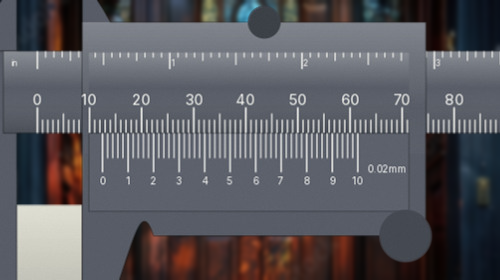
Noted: {"value": 12.5, "unit": "mm"}
